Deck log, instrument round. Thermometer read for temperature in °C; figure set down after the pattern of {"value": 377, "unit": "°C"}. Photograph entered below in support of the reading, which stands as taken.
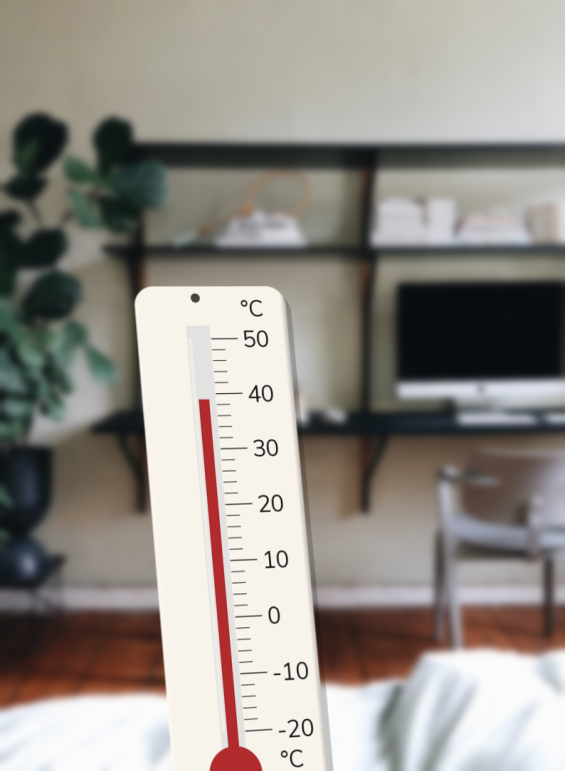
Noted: {"value": 39, "unit": "°C"}
